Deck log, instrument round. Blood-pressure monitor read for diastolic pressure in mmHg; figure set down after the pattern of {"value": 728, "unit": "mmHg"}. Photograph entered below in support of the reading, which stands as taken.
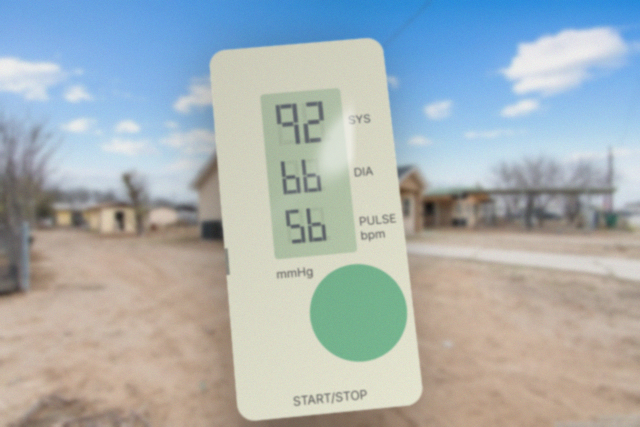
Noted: {"value": 66, "unit": "mmHg"}
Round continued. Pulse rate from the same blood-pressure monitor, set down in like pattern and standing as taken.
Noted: {"value": 56, "unit": "bpm"}
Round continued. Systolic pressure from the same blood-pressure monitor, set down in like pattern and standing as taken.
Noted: {"value": 92, "unit": "mmHg"}
